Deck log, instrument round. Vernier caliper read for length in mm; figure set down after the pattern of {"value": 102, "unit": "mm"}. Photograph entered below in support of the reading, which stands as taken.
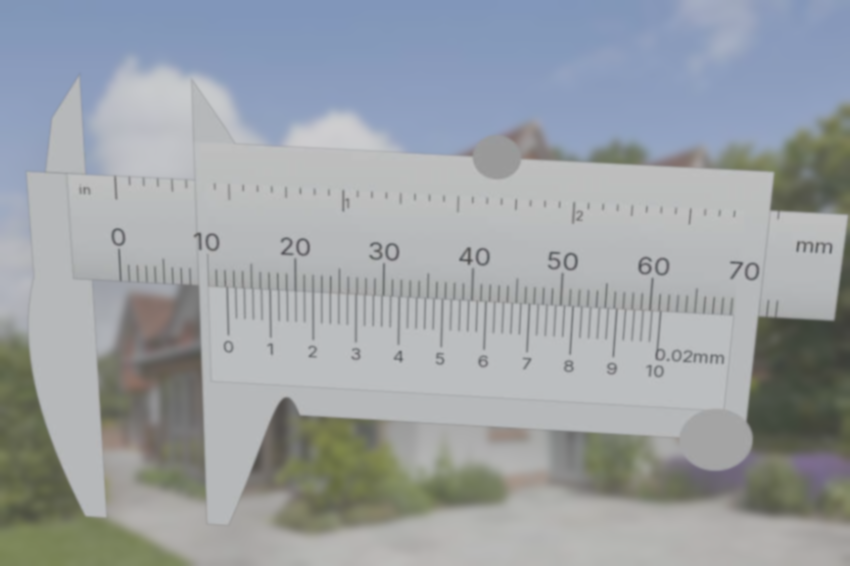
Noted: {"value": 12.2, "unit": "mm"}
